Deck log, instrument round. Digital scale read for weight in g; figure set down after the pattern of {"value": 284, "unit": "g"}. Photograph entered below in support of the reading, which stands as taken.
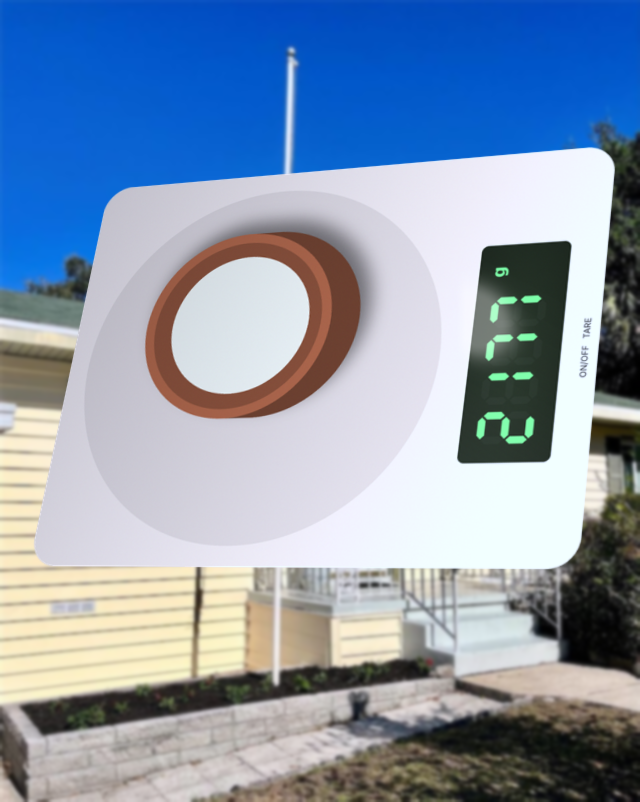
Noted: {"value": 2177, "unit": "g"}
